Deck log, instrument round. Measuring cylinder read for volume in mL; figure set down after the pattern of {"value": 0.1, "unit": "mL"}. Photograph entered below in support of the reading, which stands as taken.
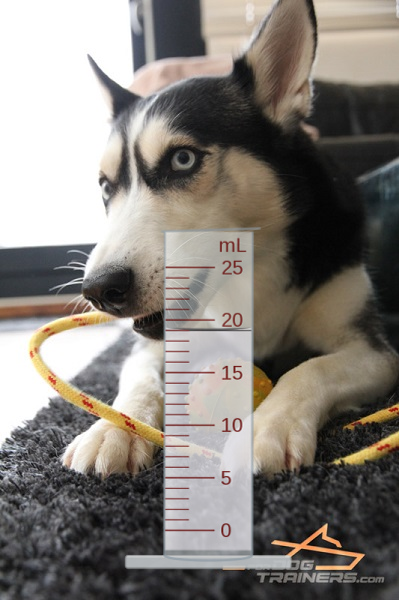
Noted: {"value": 19, "unit": "mL"}
